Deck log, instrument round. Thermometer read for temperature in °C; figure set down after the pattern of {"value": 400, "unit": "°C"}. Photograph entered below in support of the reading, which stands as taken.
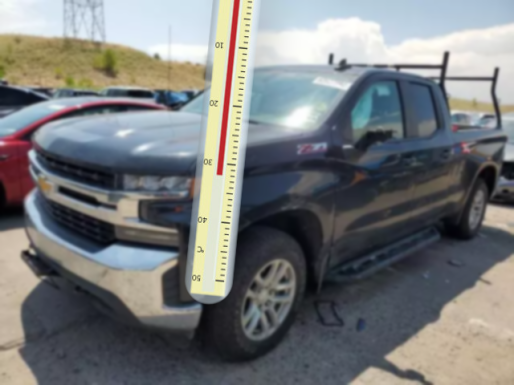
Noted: {"value": 32, "unit": "°C"}
